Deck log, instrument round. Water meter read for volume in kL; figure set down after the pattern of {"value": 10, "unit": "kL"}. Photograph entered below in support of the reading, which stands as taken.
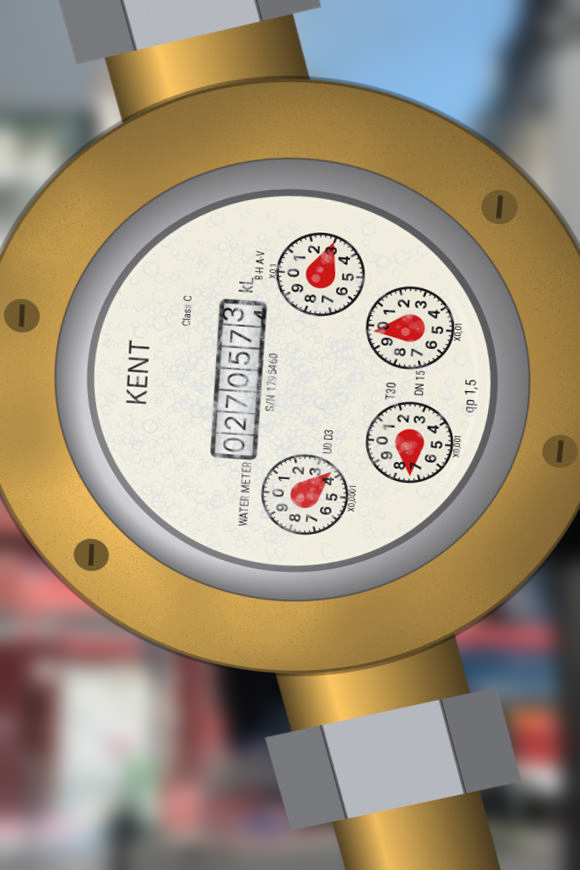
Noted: {"value": 270573.2973, "unit": "kL"}
